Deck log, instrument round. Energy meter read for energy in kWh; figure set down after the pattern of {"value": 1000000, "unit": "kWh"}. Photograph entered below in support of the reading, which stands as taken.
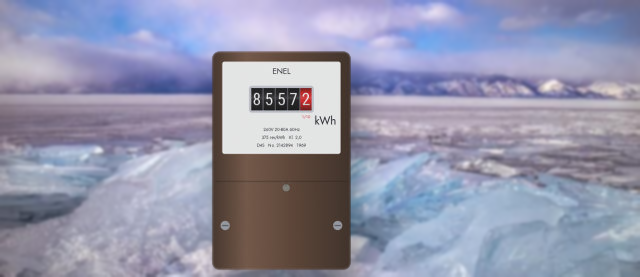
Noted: {"value": 8557.2, "unit": "kWh"}
